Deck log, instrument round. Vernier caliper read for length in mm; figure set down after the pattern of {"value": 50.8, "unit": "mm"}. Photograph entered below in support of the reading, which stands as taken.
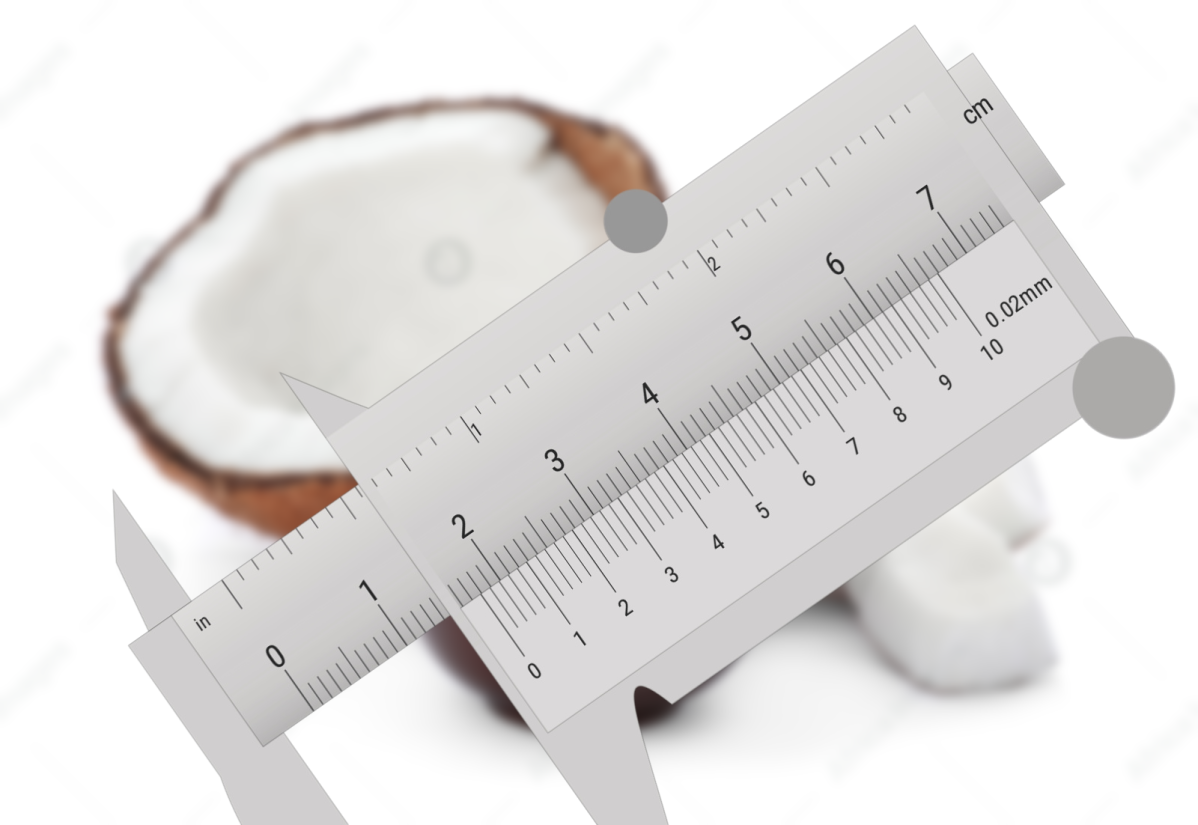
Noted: {"value": 17.9, "unit": "mm"}
